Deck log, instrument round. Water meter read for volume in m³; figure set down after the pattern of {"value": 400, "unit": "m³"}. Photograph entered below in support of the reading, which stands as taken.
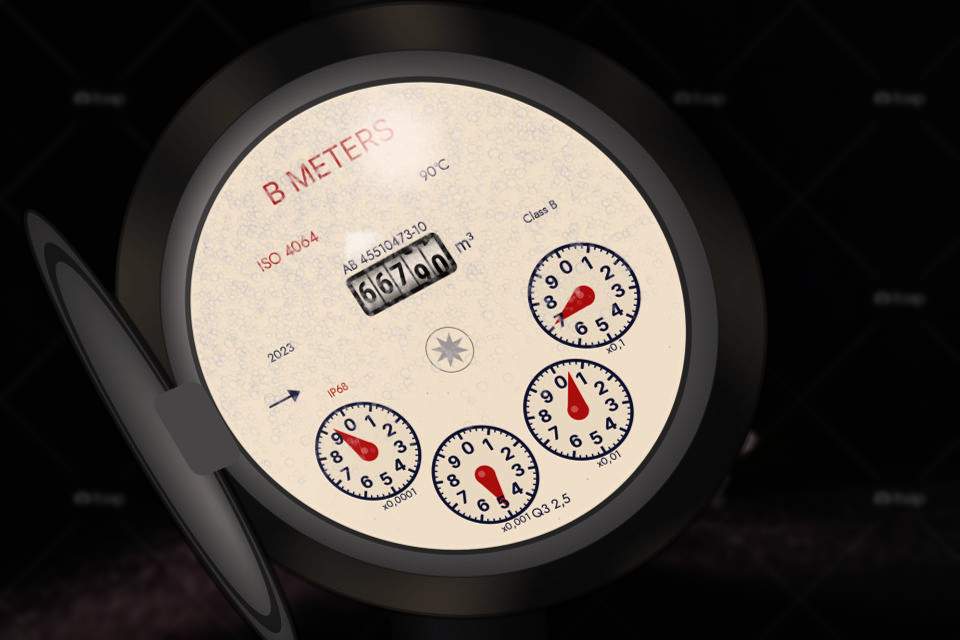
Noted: {"value": 66789.7049, "unit": "m³"}
